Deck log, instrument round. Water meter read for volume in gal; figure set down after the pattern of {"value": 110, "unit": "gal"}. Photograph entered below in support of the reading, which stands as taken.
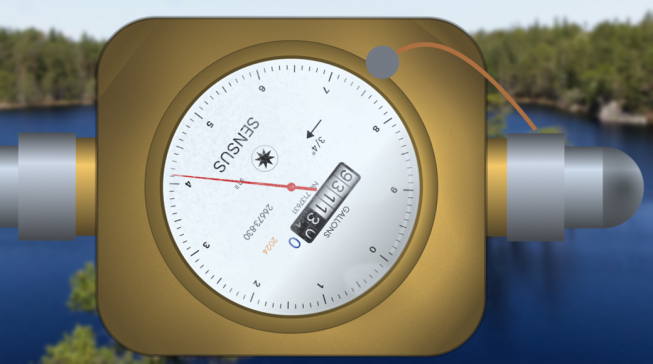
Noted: {"value": 9311304.1, "unit": "gal"}
